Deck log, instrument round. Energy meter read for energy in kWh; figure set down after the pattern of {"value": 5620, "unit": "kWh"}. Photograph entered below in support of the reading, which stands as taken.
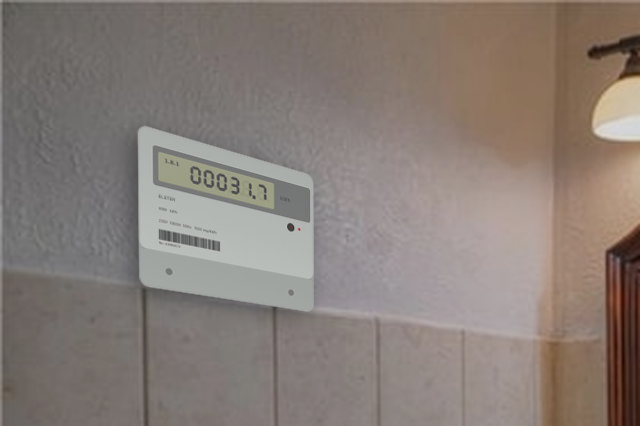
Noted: {"value": 31.7, "unit": "kWh"}
